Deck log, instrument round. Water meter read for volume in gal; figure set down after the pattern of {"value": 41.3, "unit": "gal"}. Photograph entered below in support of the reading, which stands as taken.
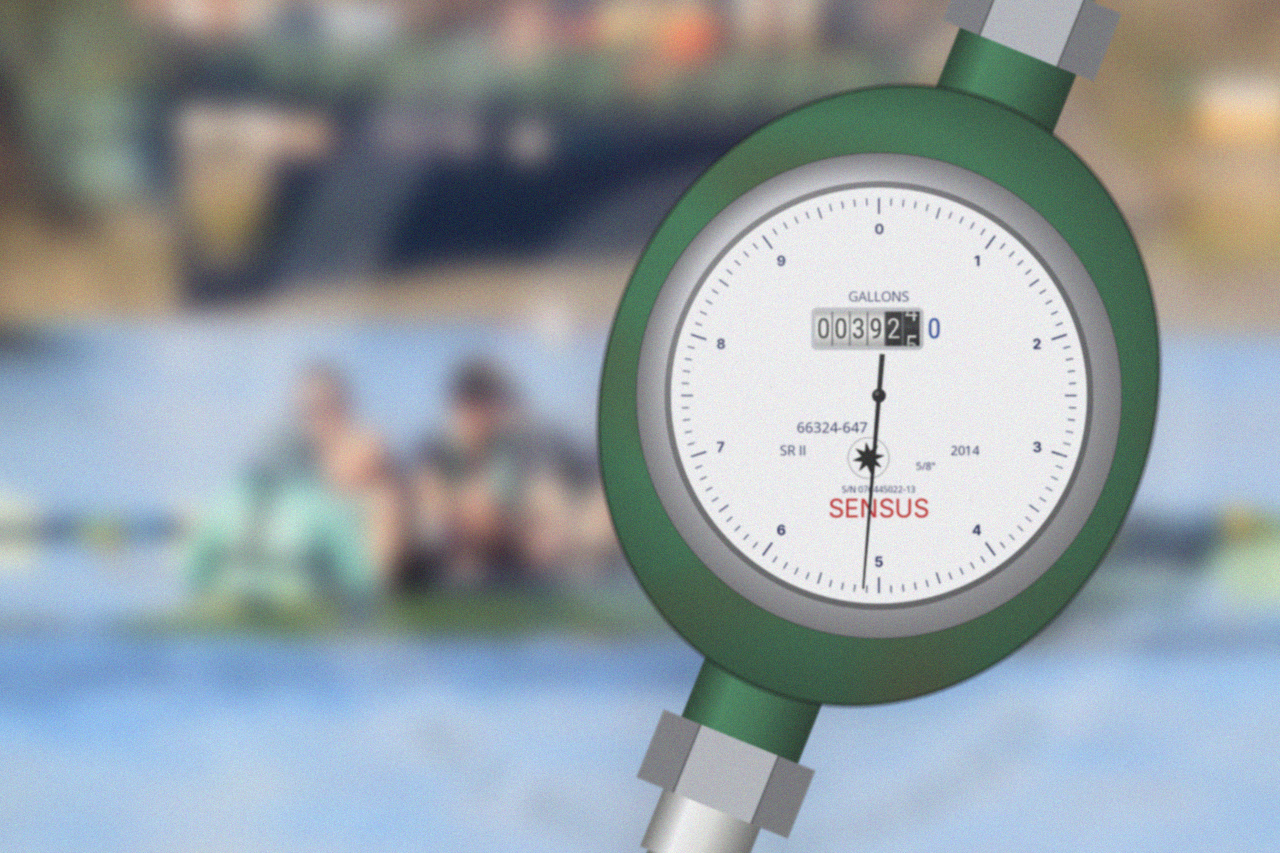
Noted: {"value": 39245.1, "unit": "gal"}
